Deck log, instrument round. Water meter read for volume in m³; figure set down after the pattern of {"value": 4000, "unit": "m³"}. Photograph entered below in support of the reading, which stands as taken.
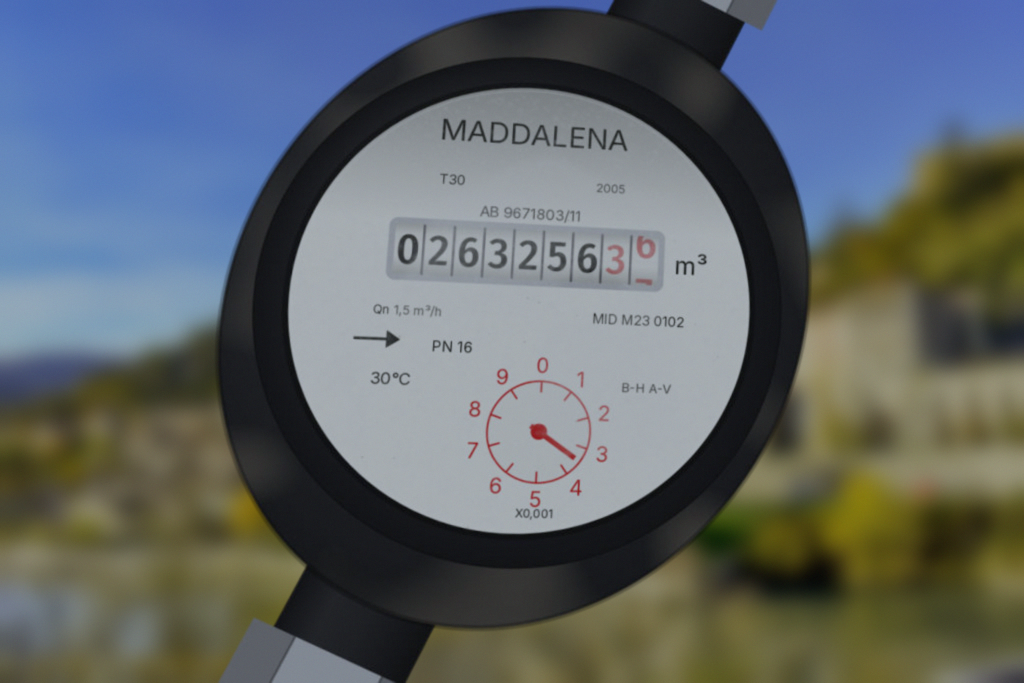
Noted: {"value": 263256.363, "unit": "m³"}
